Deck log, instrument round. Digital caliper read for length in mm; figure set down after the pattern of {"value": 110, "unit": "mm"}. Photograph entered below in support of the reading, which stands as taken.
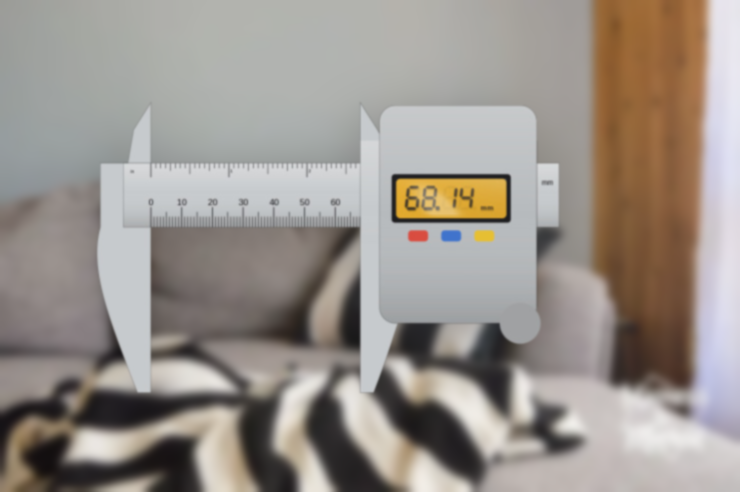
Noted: {"value": 68.14, "unit": "mm"}
